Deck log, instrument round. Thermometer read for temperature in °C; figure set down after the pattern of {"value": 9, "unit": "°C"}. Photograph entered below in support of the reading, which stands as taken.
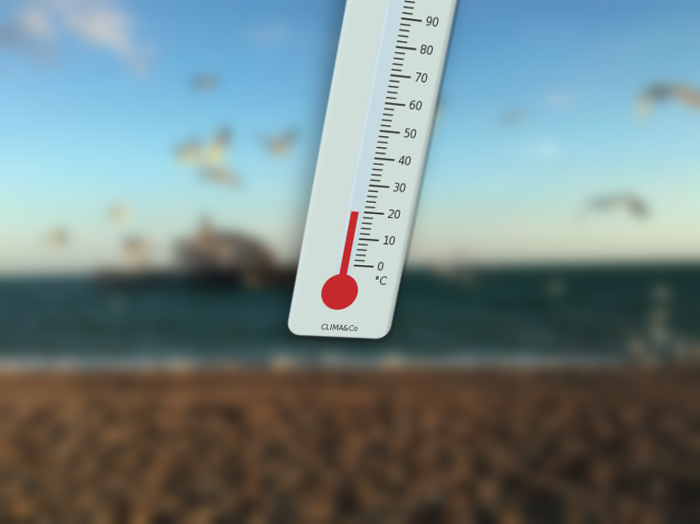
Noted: {"value": 20, "unit": "°C"}
